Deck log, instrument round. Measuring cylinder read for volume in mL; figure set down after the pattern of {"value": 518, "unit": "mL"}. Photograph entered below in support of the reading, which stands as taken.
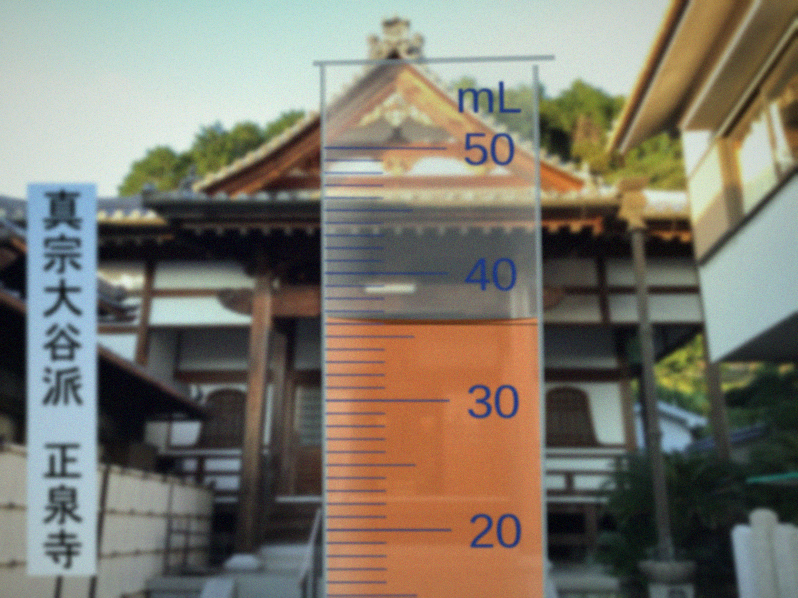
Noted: {"value": 36, "unit": "mL"}
